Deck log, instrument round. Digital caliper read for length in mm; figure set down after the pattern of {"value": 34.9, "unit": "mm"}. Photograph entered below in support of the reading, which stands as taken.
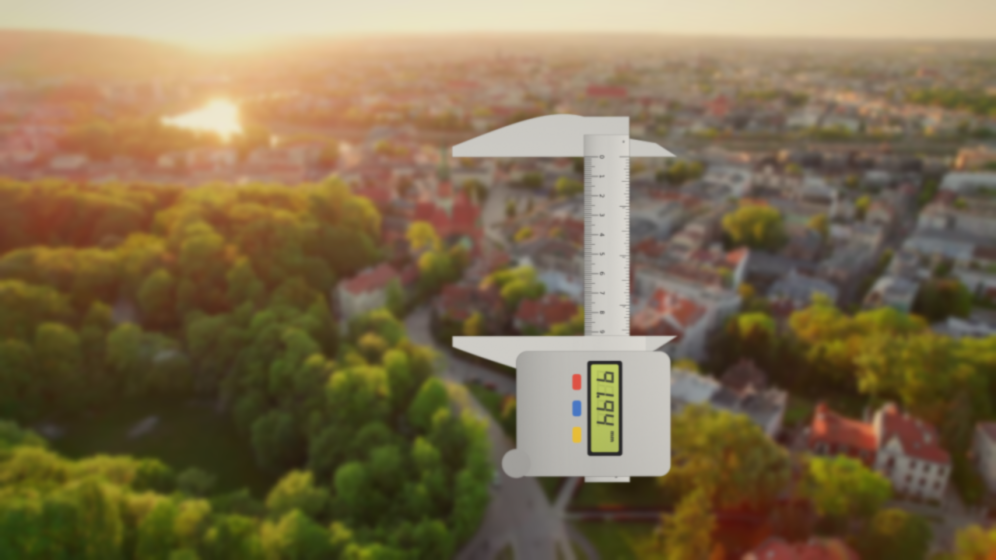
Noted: {"value": 91.94, "unit": "mm"}
